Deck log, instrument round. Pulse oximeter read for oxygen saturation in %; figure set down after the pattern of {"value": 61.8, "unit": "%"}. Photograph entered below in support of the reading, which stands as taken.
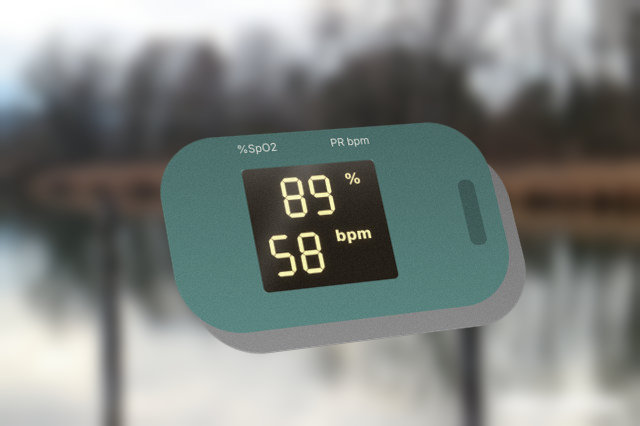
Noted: {"value": 89, "unit": "%"}
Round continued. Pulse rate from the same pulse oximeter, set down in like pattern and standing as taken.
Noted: {"value": 58, "unit": "bpm"}
